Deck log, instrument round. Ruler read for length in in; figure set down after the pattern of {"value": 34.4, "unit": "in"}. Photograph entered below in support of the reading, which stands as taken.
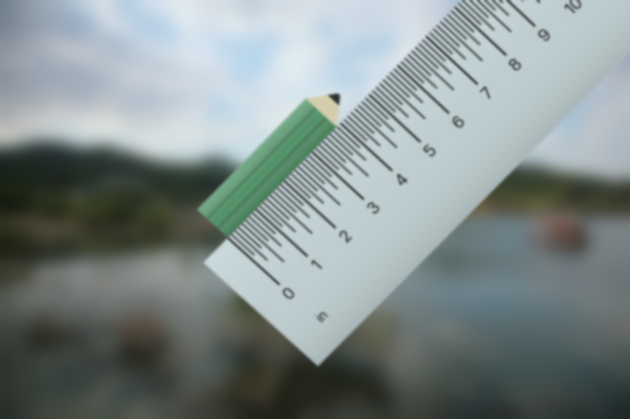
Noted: {"value": 4.5, "unit": "in"}
